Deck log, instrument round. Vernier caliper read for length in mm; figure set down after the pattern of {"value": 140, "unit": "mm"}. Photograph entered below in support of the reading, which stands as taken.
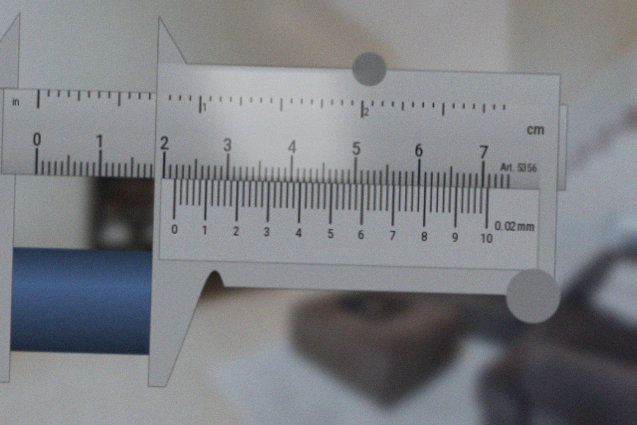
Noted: {"value": 21.8, "unit": "mm"}
